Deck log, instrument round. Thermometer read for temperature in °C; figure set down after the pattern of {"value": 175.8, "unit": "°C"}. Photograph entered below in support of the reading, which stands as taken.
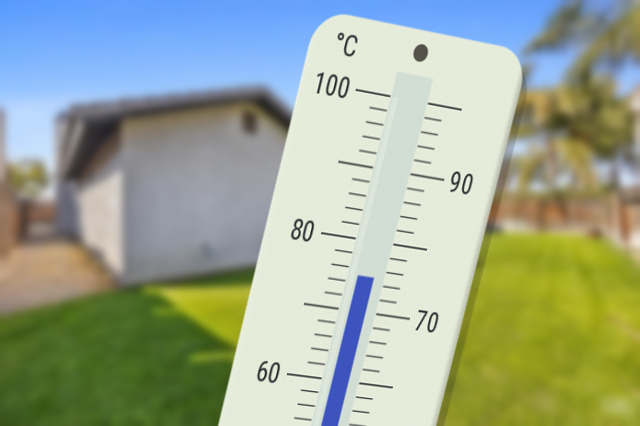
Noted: {"value": 75, "unit": "°C"}
